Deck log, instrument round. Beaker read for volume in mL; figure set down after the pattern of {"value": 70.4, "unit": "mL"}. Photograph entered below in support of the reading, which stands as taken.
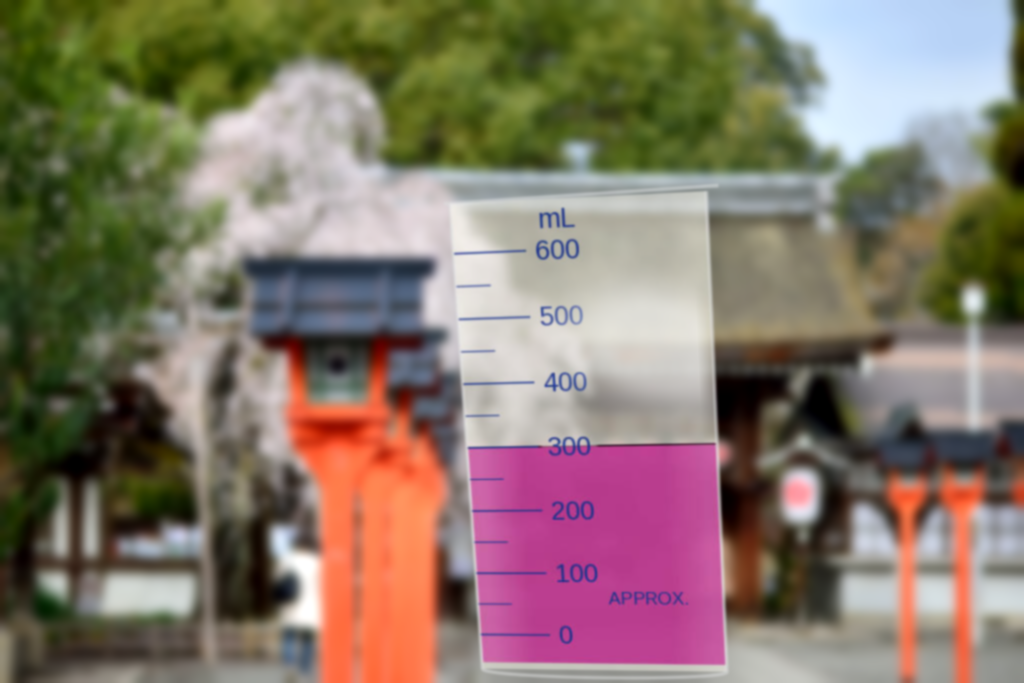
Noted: {"value": 300, "unit": "mL"}
